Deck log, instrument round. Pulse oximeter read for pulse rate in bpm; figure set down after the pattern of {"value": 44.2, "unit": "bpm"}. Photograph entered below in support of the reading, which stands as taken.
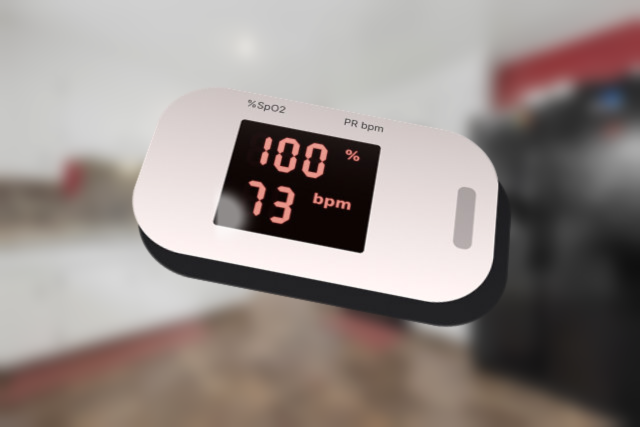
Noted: {"value": 73, "unit": "bpm"}
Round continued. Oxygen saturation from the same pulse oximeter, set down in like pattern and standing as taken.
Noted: {"value": 100, "unit": "%"}
